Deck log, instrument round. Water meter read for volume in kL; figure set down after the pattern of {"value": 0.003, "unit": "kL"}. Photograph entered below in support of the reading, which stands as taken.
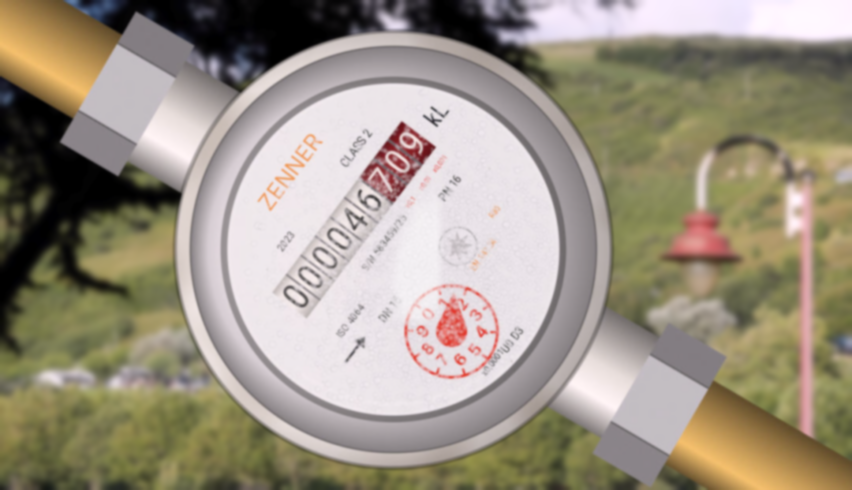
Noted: {"value": 46.7091, "unit": "kL"}
